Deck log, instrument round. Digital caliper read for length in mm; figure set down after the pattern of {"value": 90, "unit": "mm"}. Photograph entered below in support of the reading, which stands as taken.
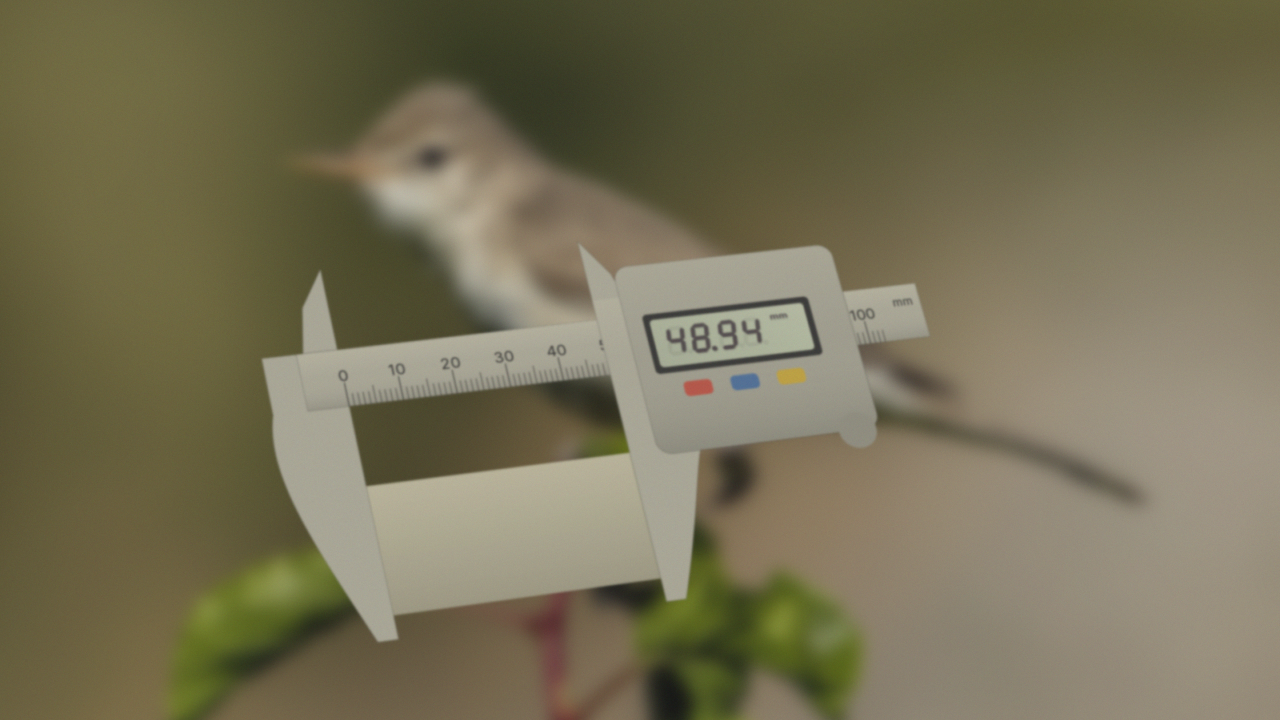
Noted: {"value": 48.94, "unit": "mm"}
